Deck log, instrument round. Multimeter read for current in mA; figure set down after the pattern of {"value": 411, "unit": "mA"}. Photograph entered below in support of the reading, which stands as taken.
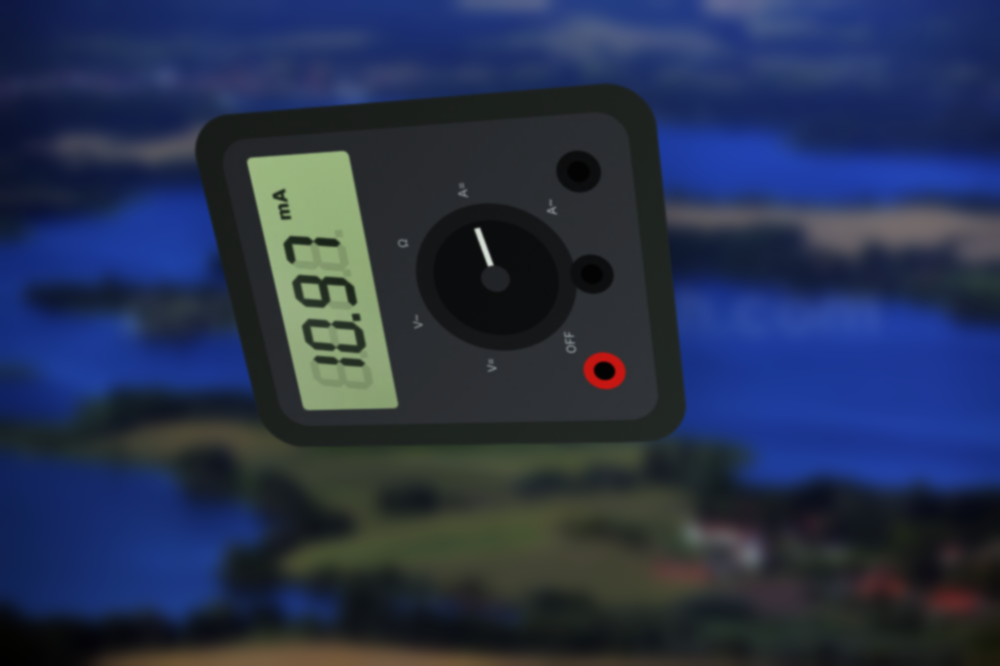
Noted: {"value": 10.97, "unit": "mA"}
